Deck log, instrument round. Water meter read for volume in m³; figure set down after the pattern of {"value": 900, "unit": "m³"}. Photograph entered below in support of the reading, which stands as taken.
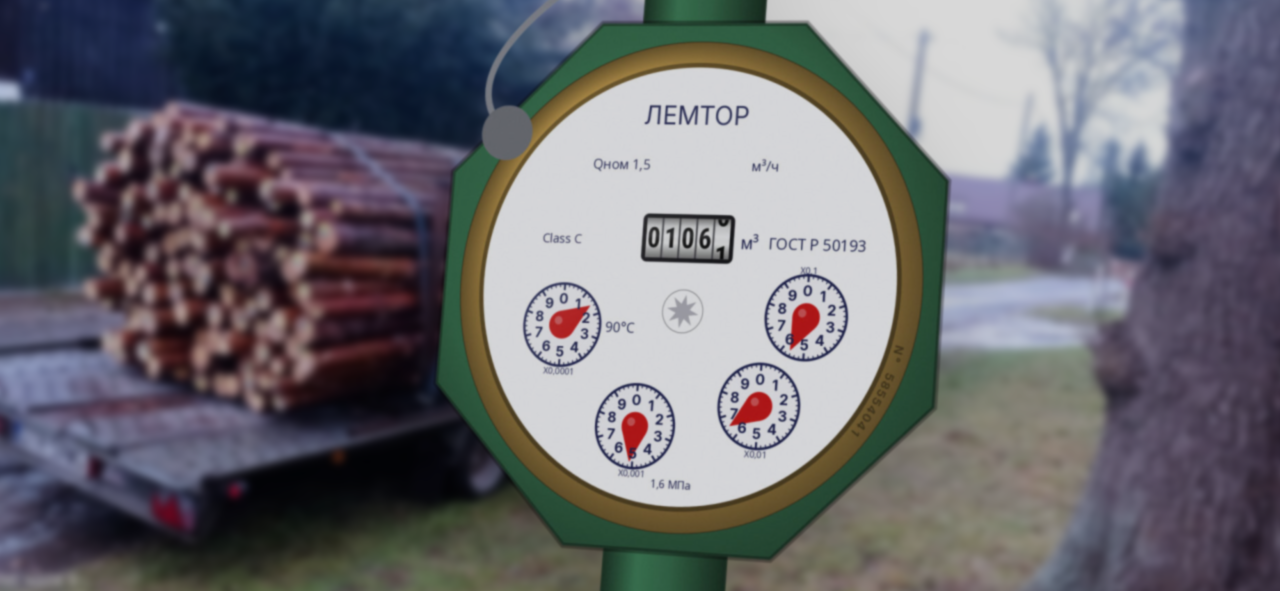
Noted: {"value": 1060.5651, "unit": "m³"}
